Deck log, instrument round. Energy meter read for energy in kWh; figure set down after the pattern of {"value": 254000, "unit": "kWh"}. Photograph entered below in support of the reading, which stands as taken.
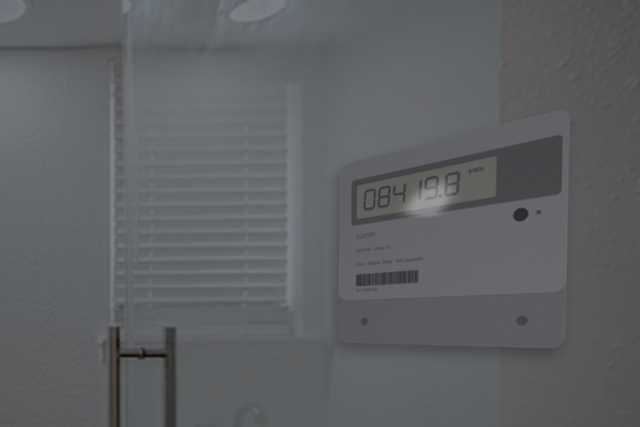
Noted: {"value": 8419.8, "unit": "kWh"}
